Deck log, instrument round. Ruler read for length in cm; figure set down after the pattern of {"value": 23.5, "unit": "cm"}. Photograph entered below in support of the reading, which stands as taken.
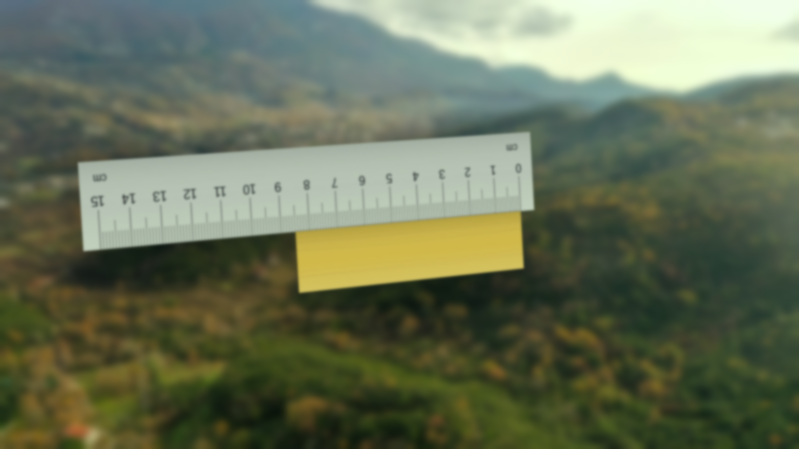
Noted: {"value": 8.5, "unit": "cm"}
